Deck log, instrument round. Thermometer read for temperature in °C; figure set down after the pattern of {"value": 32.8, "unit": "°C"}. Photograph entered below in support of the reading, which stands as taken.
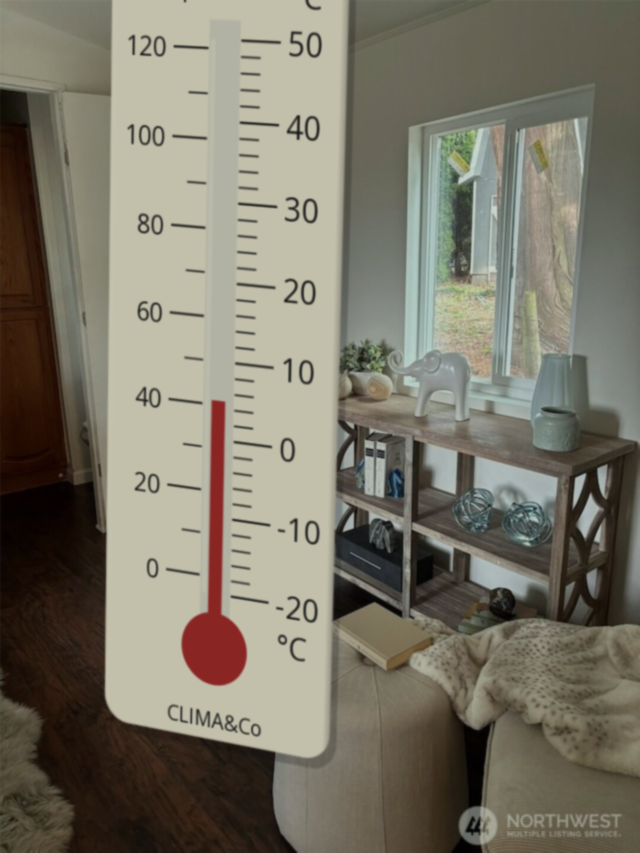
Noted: {"value": 5, "unit": "°C"}
